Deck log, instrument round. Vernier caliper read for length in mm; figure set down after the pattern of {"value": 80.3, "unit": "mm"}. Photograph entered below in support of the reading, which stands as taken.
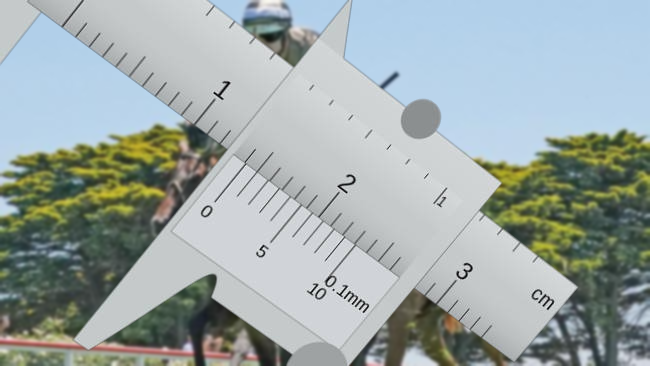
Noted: {"value": 14.1, "unit": "mm"}
